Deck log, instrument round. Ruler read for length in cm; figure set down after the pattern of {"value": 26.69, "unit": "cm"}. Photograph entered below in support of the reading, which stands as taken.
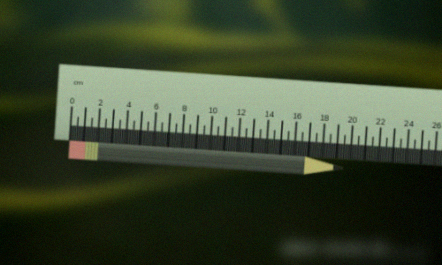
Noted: {"value": 19.5, "unit": "cm"}
